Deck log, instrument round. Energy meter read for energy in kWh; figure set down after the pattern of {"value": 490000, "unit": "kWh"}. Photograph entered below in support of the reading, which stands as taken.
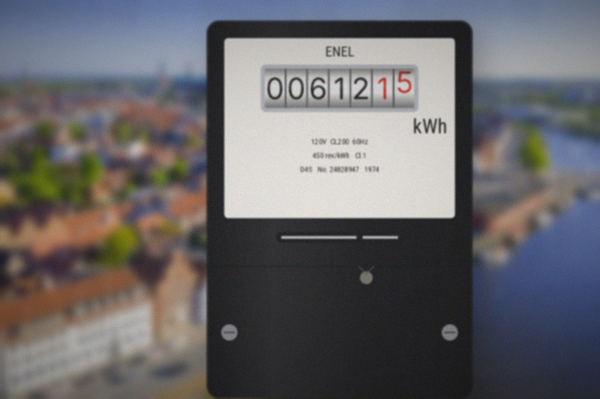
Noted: {"value": 612.15, "unit": "kWh"}
